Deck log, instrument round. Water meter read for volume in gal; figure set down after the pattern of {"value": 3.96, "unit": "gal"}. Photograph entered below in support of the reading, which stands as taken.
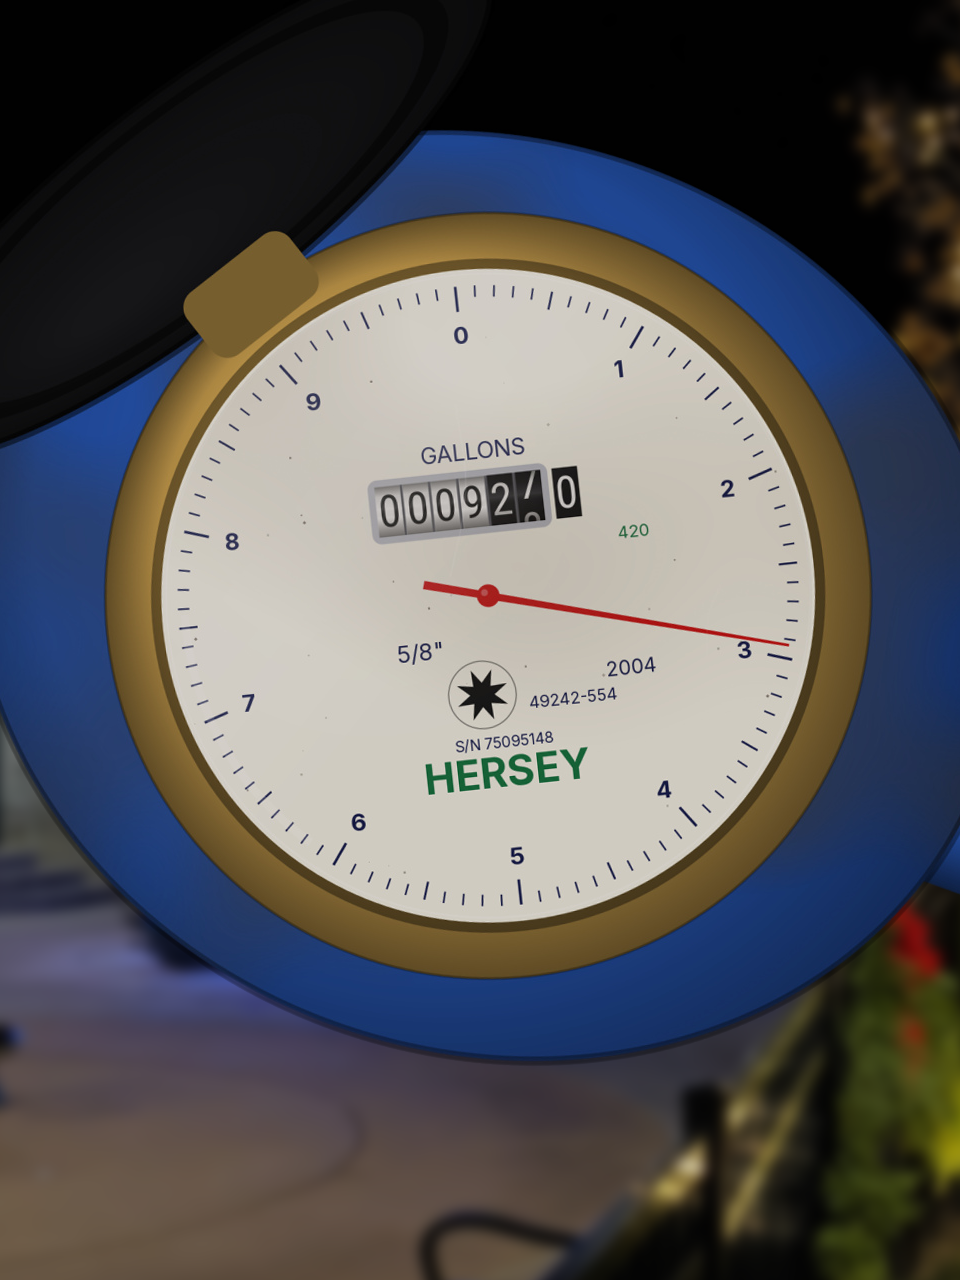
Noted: {"value": 9272.9, "unit": "gal"}
